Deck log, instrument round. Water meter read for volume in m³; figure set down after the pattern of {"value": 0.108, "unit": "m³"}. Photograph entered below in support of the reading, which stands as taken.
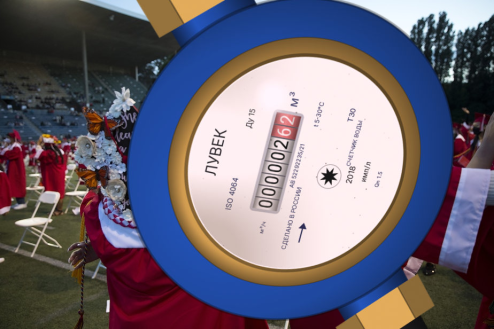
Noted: {"value": 2.62, "unit": "m³"}
